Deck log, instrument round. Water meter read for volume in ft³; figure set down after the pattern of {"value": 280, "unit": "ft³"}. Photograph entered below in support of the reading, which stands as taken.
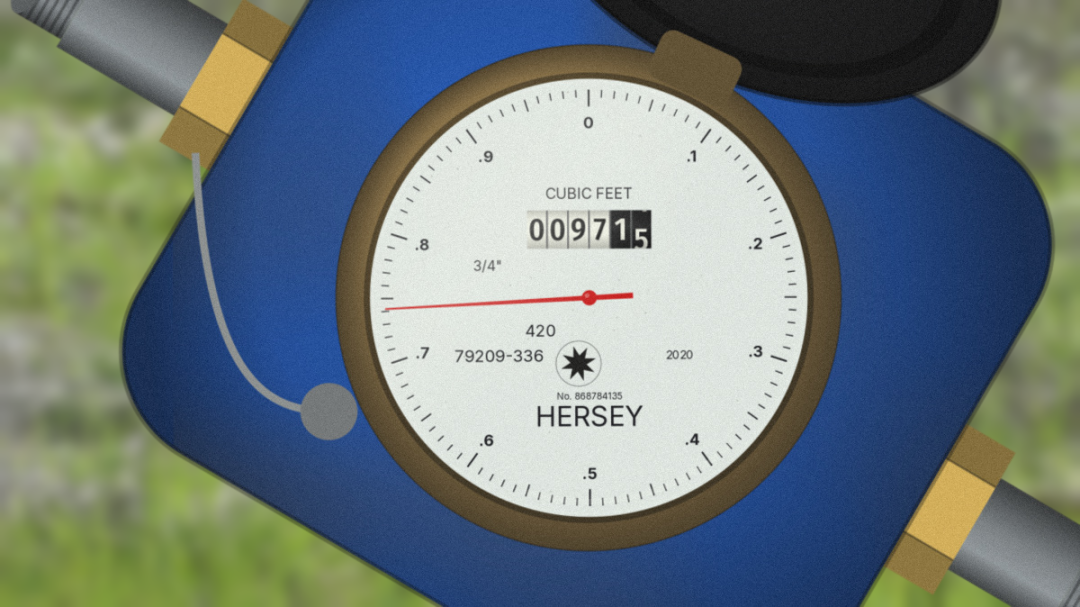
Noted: {"value": 9714.74, "unit": "ft³"}
